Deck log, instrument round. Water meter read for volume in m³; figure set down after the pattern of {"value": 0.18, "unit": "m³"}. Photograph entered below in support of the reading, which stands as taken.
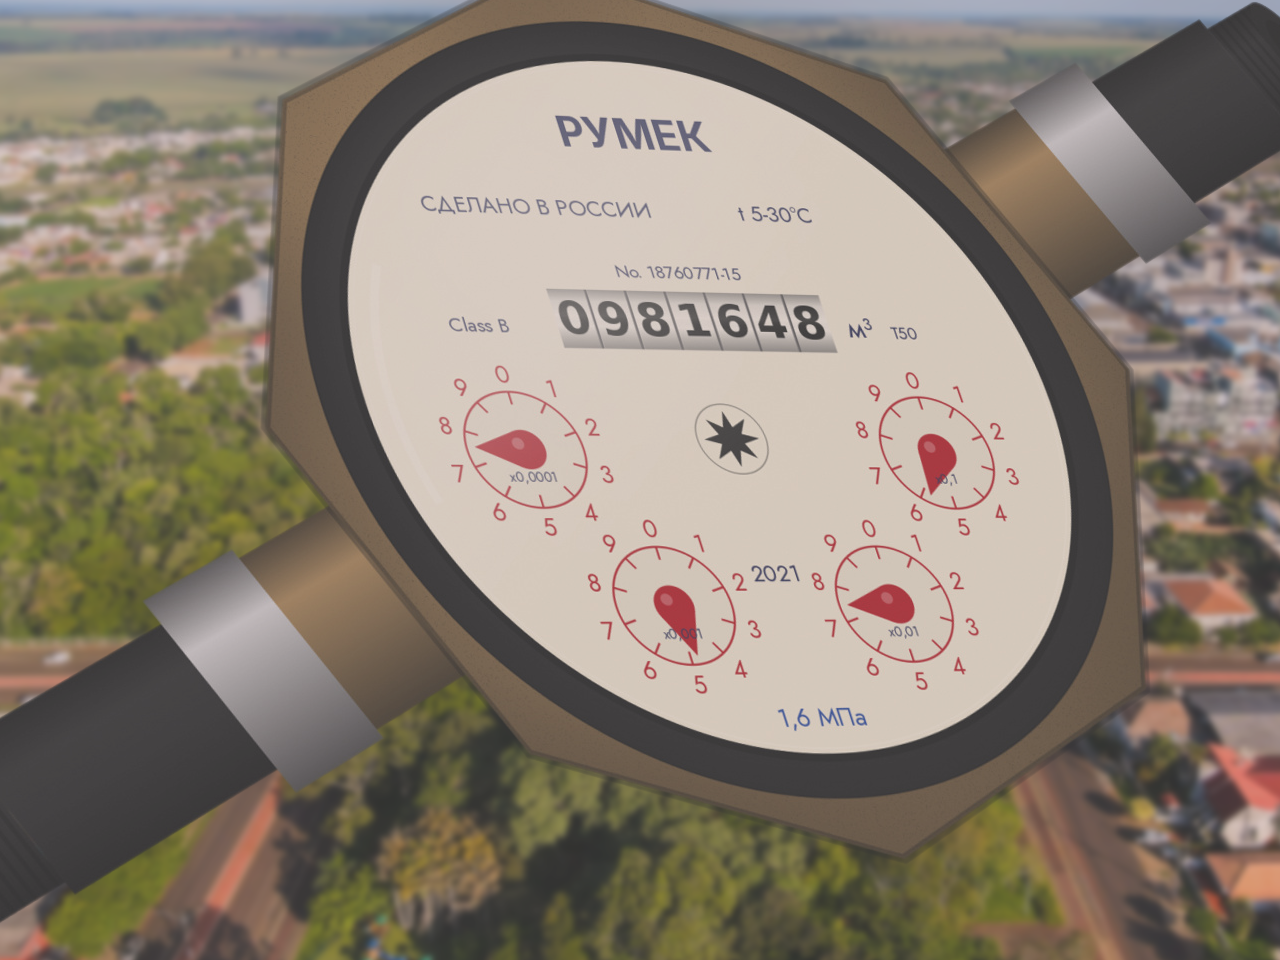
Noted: {"value": 981648.5747, "unit": "m³"}
